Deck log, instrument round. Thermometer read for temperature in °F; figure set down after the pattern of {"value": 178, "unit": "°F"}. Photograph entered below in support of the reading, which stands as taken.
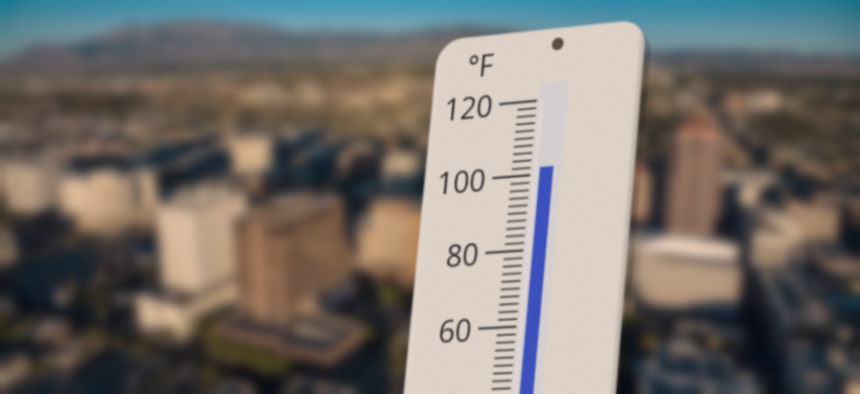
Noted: {"value": 102, "unit": "°F"}
